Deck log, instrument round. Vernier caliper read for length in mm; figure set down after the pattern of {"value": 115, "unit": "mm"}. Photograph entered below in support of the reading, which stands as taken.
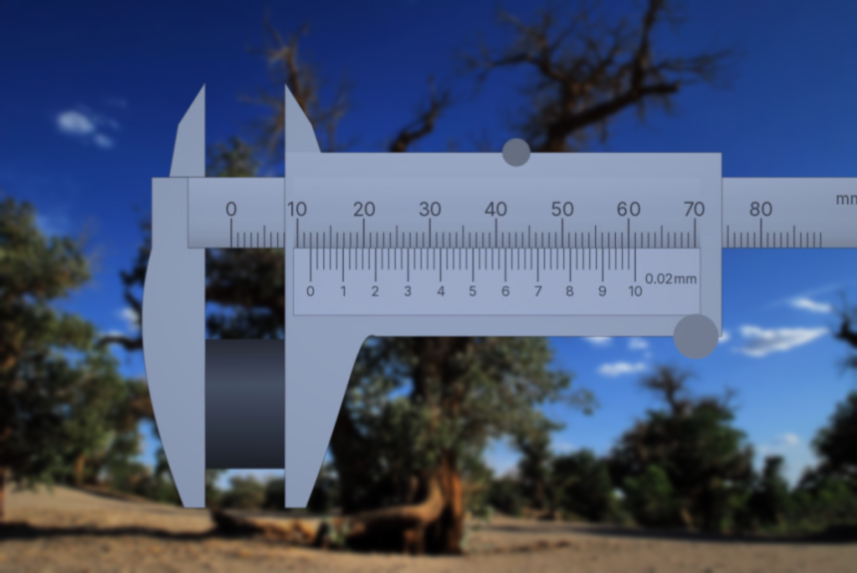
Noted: {"value": 12.0, "unit": "mm"}
